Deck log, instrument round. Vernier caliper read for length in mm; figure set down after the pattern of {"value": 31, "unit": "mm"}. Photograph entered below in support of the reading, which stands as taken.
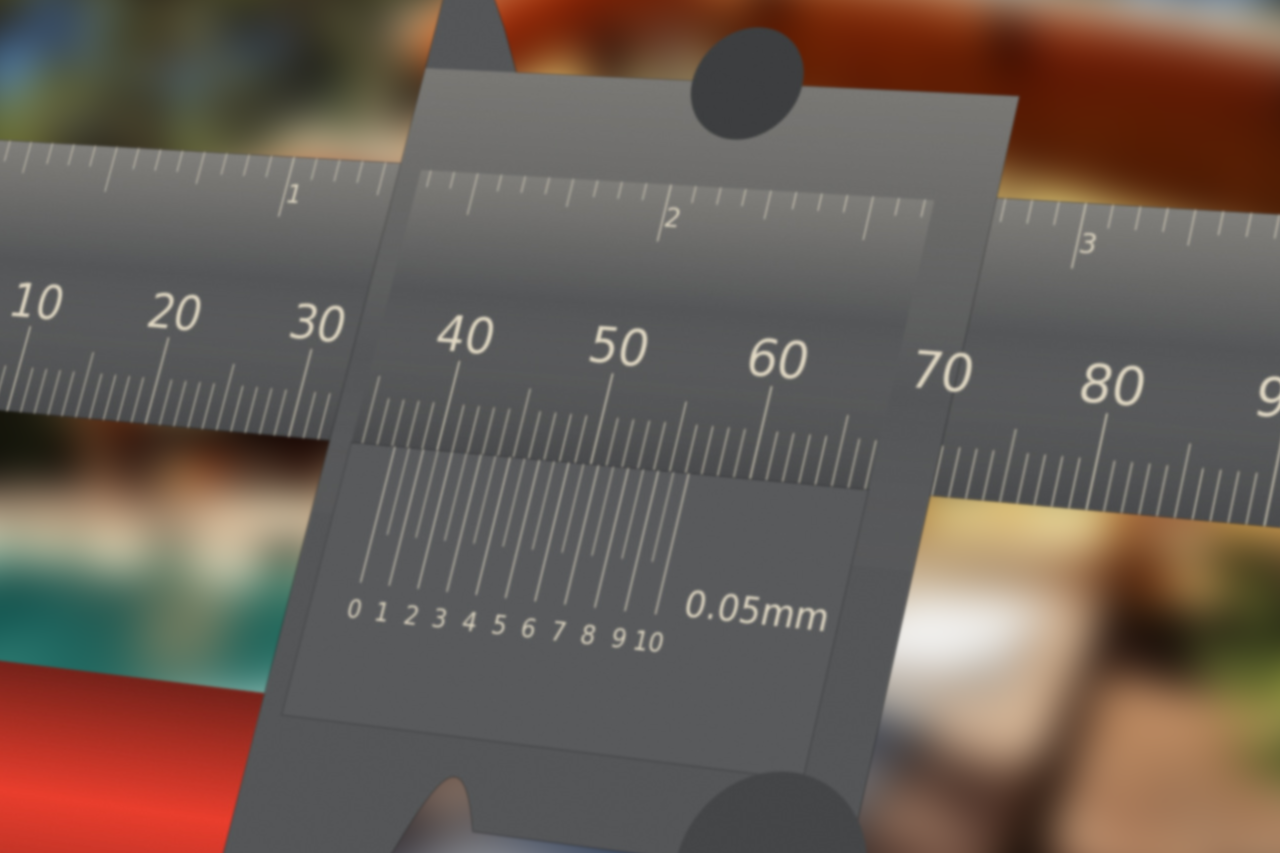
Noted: {"value": 37.2, "unit": "mm"}
